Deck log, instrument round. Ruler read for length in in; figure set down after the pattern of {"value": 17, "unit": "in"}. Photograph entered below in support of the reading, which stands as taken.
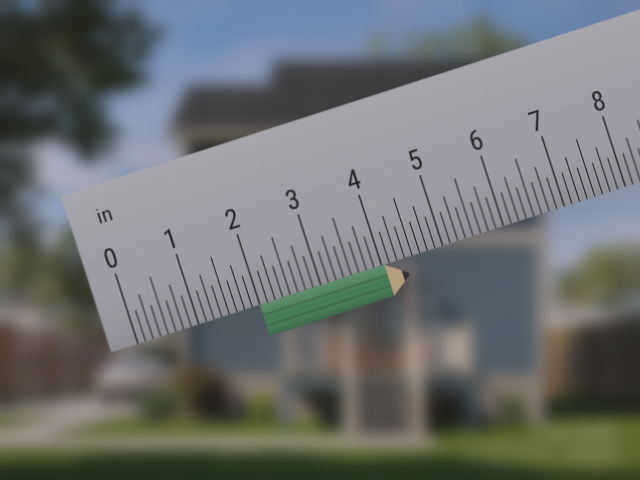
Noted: {"value": 2.375, "unit": "in"}
